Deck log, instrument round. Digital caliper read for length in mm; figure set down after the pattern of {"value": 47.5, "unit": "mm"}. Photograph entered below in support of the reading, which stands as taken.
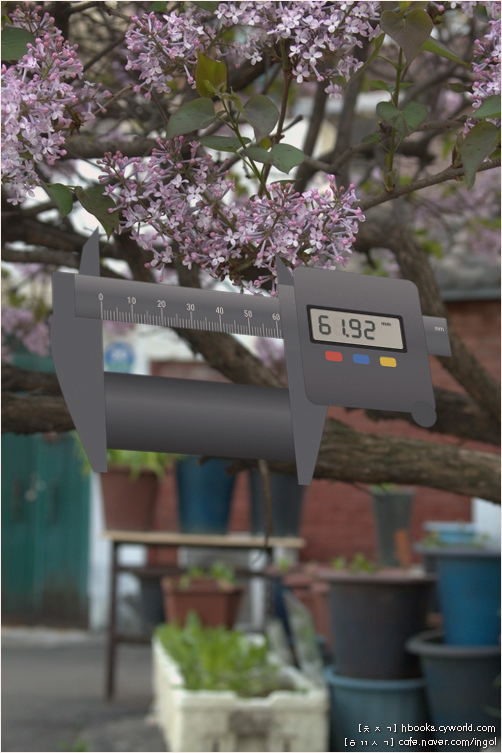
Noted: {"value": 61.92, "unit": "mm"}
